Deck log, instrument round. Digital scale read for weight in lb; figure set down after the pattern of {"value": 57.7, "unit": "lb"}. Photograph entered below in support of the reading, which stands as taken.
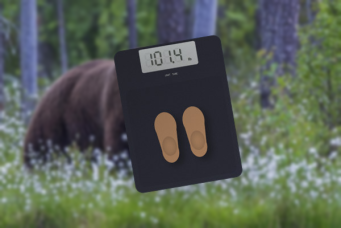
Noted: {"value": 101.4, "unit": "lb"}
